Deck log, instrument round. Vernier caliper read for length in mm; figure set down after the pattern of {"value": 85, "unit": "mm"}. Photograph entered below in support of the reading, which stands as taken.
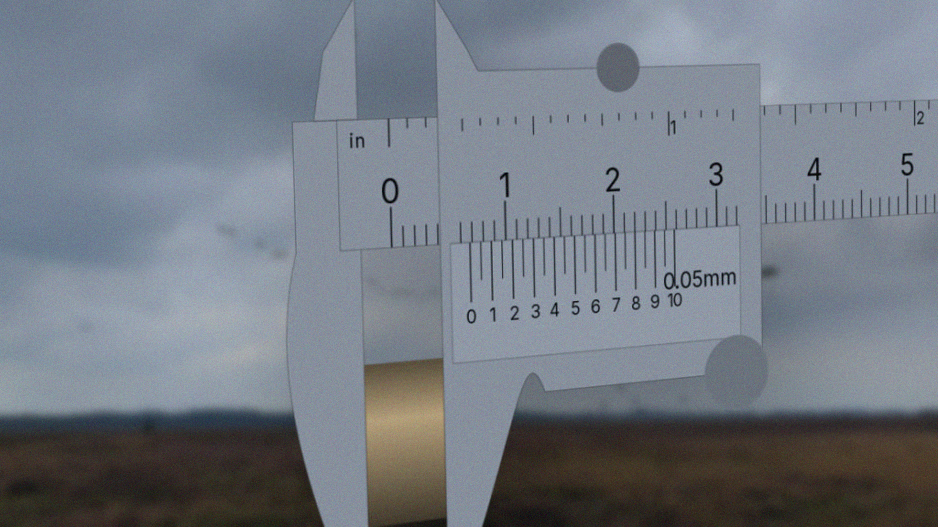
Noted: {"value": 6.8, "unit": "mm"}
